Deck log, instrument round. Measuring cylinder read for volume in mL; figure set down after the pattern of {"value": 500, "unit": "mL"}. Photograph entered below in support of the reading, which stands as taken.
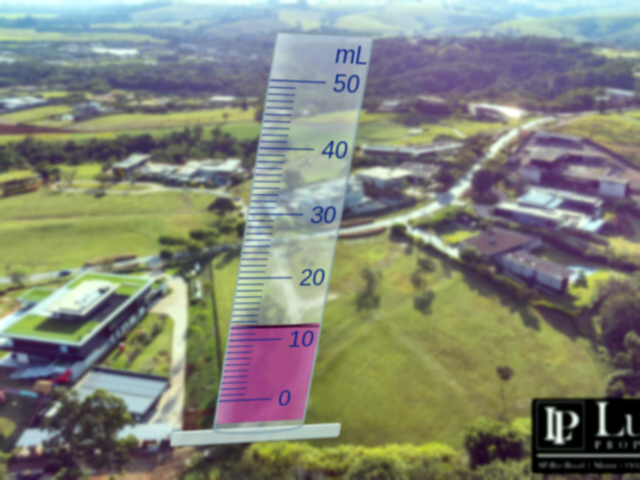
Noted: {"value": 12, "unit": "mL"}
